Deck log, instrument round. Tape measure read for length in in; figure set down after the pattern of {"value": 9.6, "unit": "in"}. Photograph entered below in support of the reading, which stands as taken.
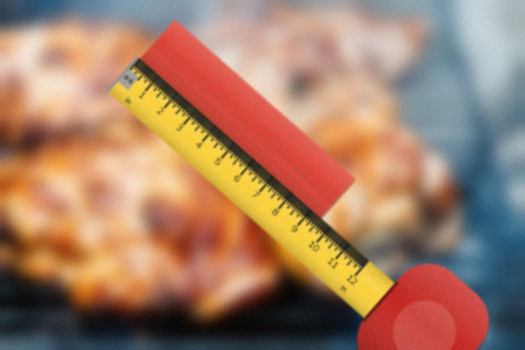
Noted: {"value": 9.5, "unit": "in"}
